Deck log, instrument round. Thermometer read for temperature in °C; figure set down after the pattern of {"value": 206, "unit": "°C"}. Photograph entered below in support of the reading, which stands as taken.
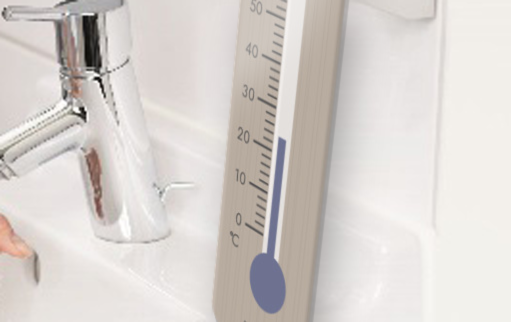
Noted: {"value": 24, "unit": "°C"}
